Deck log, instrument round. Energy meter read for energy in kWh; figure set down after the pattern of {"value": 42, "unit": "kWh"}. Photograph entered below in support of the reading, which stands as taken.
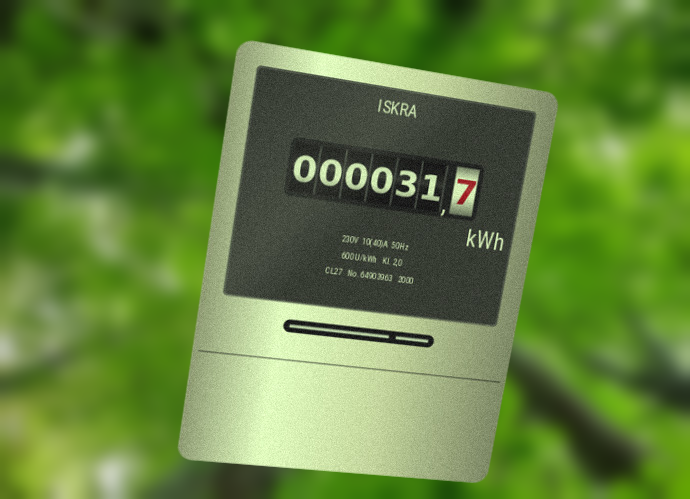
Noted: {"value": 31.7, "unit": "kWh"}
